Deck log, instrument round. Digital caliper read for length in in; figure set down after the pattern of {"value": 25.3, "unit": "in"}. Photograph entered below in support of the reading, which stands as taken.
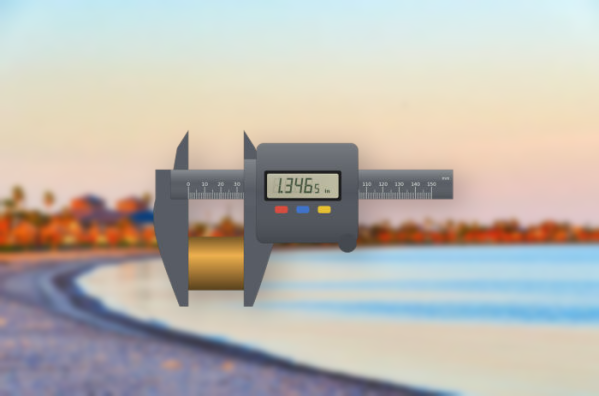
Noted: {"value": 1.3465, "unit": "in"}
